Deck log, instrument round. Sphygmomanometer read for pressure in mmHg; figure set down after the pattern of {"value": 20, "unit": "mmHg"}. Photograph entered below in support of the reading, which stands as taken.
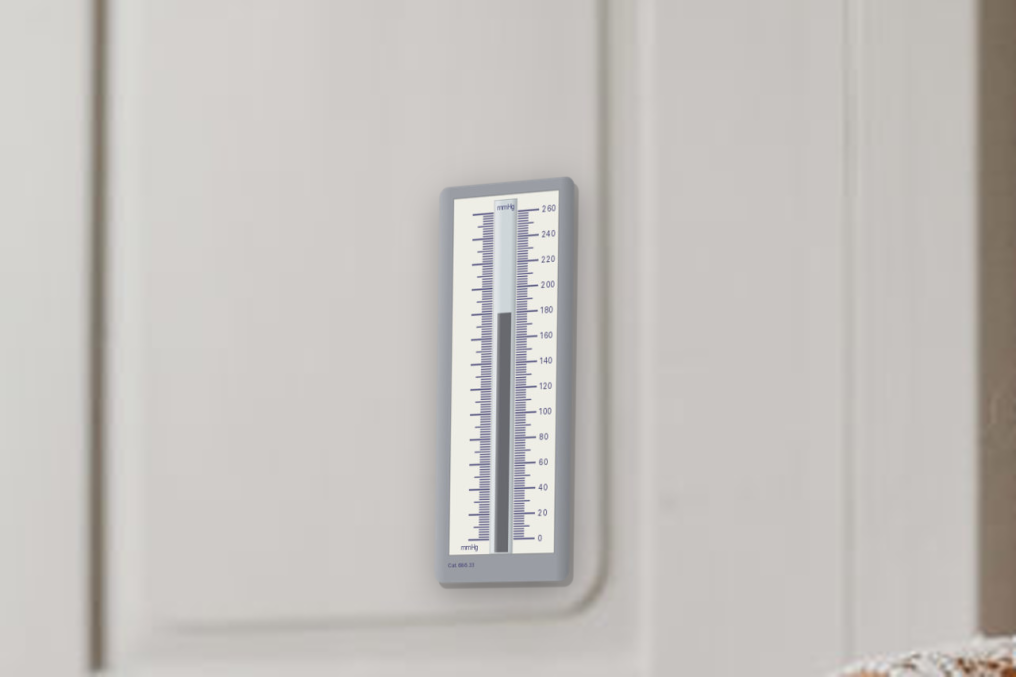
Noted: {"value": 180, "unit": "mmHg"}
